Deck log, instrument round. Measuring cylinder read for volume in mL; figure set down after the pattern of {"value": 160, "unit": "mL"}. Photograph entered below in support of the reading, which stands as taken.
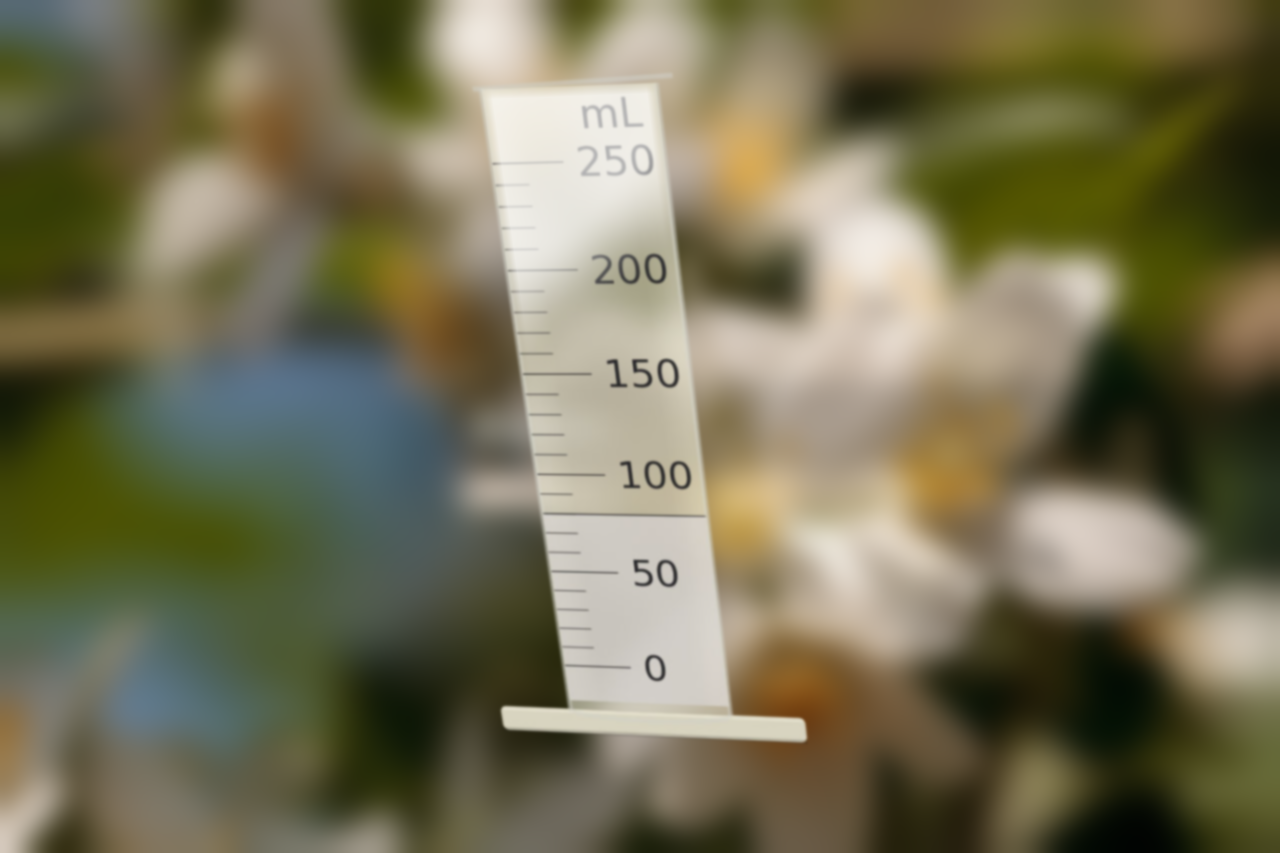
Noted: {"value": 80, "unit": "mL"}
